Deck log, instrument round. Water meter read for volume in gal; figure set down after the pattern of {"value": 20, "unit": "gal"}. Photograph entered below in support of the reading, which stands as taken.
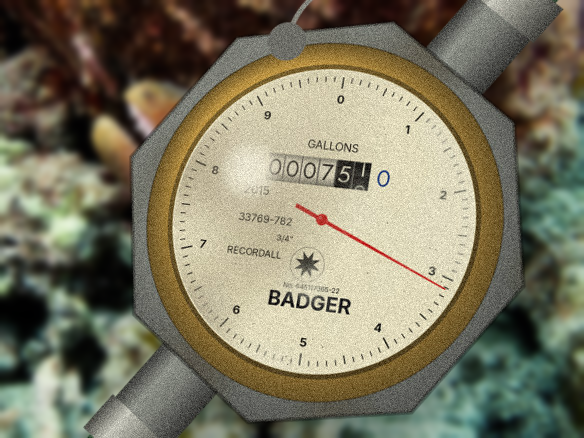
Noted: {"value": 7513.1, "unit": "gal"}
